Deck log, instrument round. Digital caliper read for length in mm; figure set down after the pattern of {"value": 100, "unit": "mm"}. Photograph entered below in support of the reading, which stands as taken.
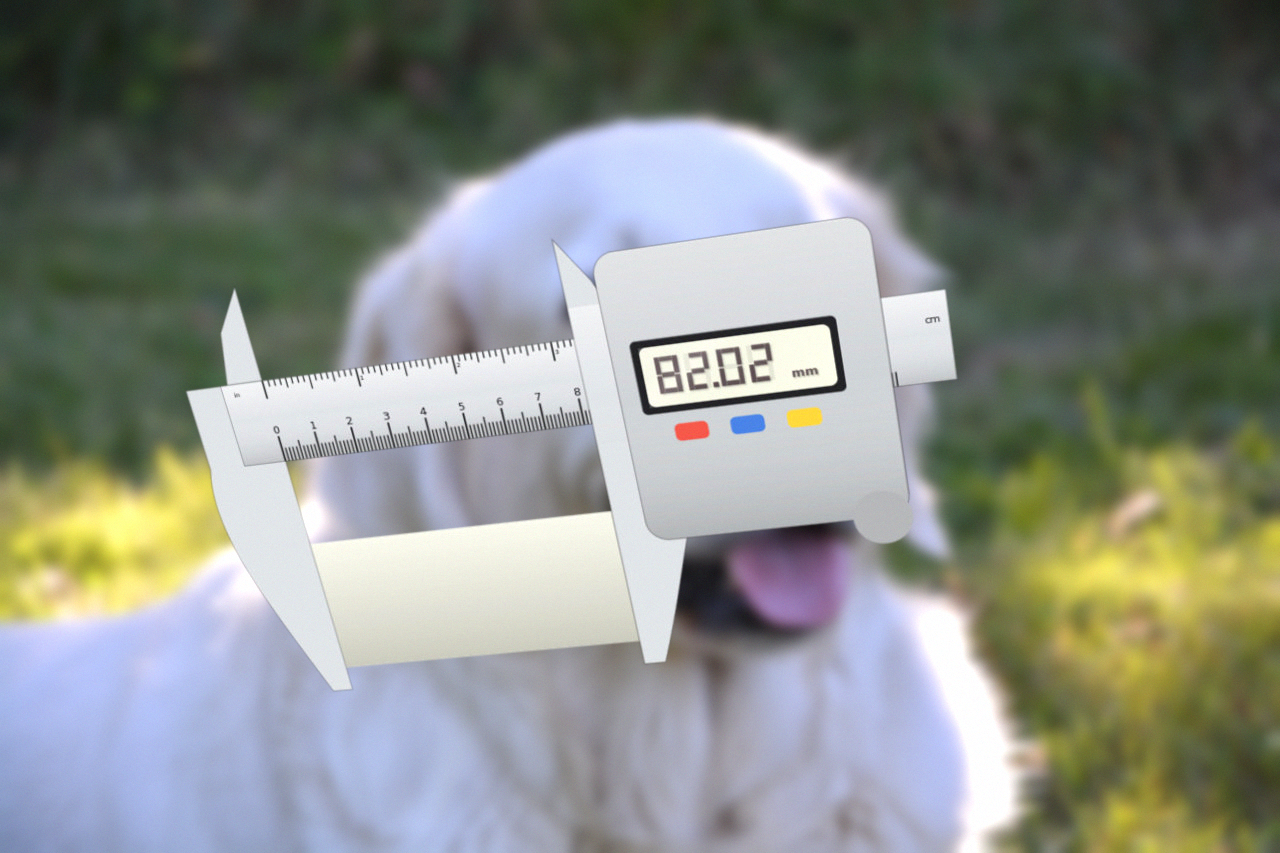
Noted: {"value": 82.02, "unit": "mm"}
